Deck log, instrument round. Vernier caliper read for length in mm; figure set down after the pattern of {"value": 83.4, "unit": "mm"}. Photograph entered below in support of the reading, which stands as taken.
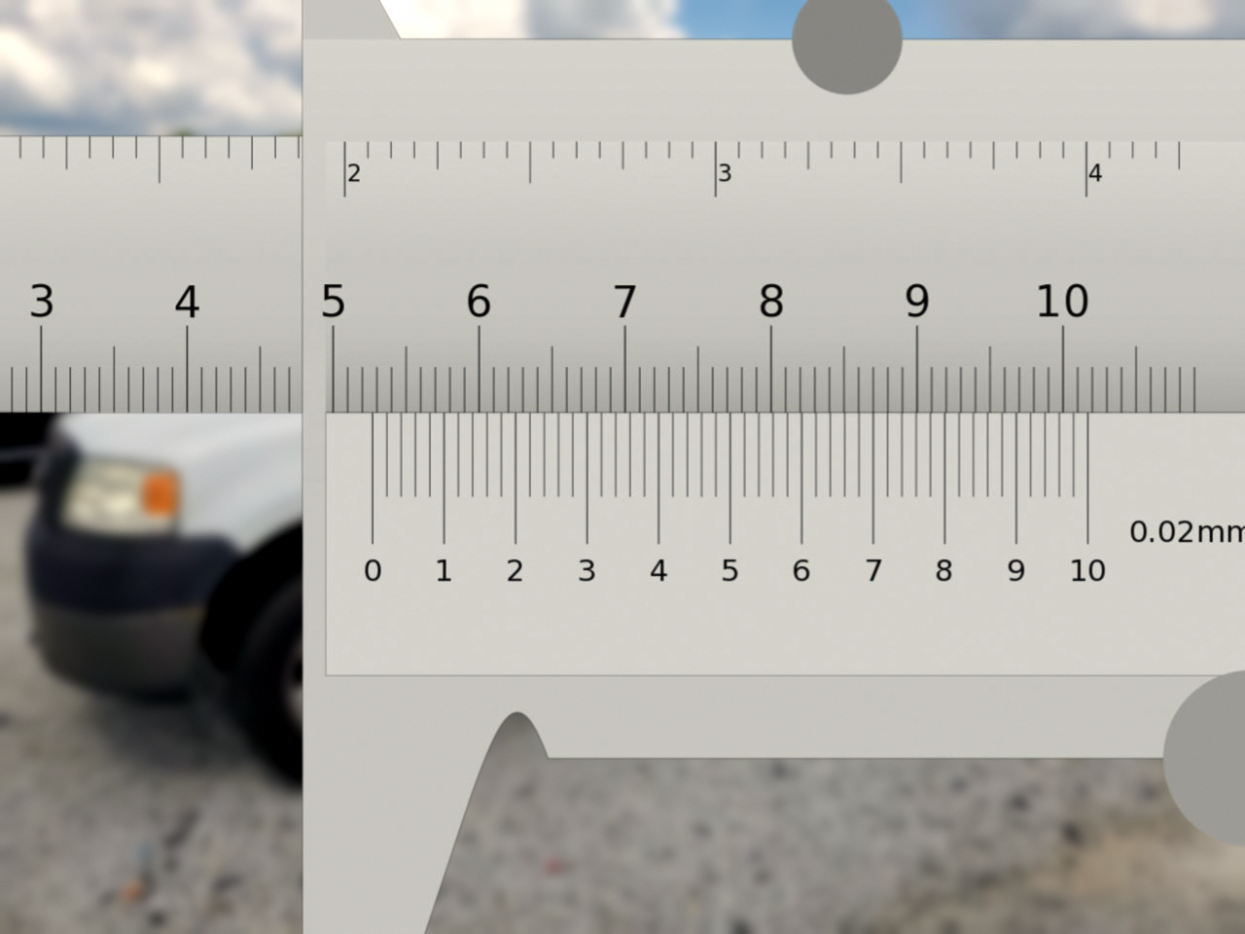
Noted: {"value": 52.7, "unit": "mm"}
